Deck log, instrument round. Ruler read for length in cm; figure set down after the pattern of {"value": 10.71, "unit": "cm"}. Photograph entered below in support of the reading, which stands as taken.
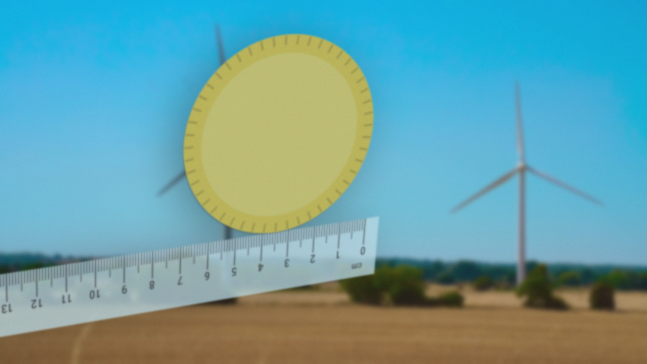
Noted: {"value": 7, "unit": "cm"}
